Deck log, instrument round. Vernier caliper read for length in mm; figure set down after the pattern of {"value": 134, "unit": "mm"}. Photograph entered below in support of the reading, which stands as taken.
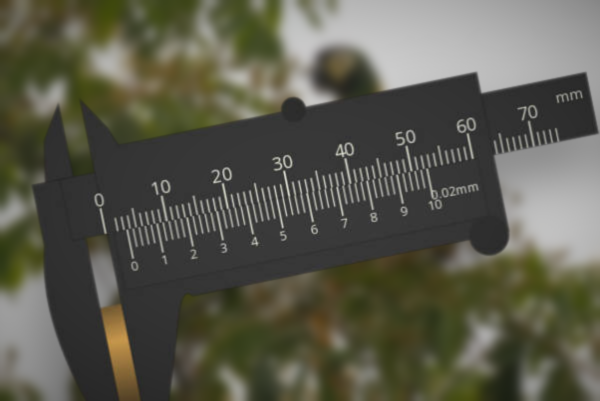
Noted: {"value": 3.5, "unit": "mm"}
